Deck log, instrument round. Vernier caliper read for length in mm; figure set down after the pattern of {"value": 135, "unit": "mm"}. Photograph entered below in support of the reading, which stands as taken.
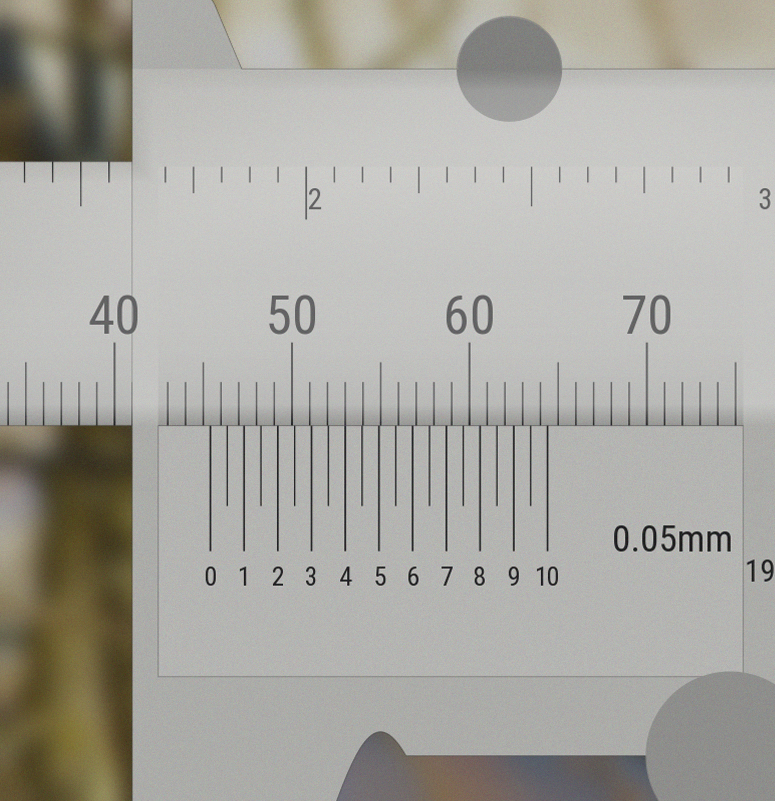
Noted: {"value": 45.4, "unit": "mm"}
